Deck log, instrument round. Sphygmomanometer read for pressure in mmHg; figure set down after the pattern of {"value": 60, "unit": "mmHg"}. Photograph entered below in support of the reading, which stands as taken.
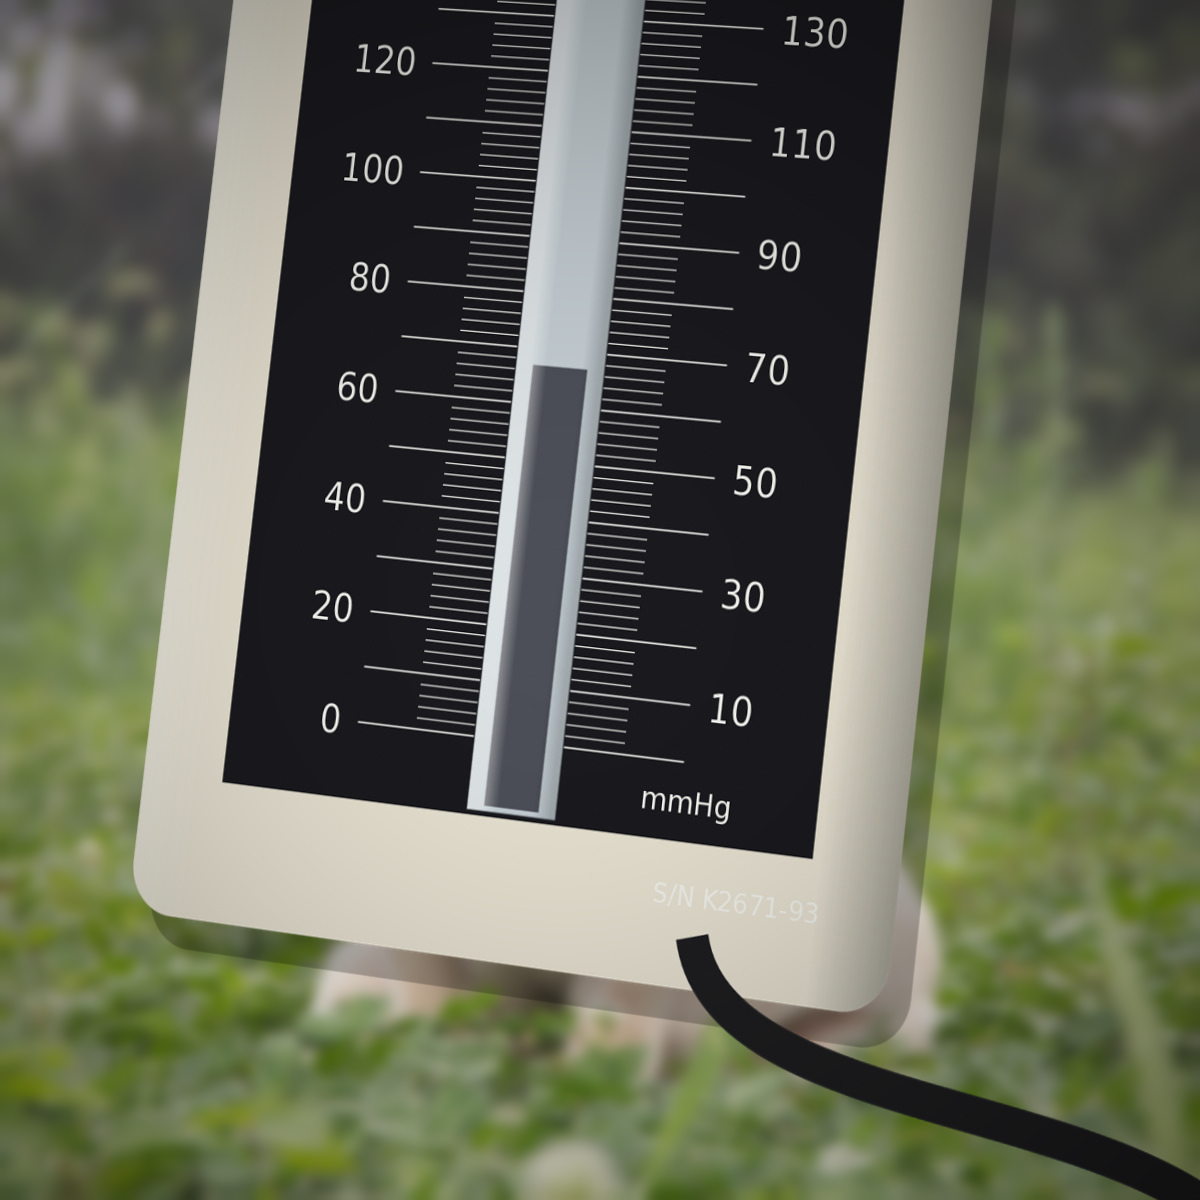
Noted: {"value": 67, "unit": "mmHg"}
